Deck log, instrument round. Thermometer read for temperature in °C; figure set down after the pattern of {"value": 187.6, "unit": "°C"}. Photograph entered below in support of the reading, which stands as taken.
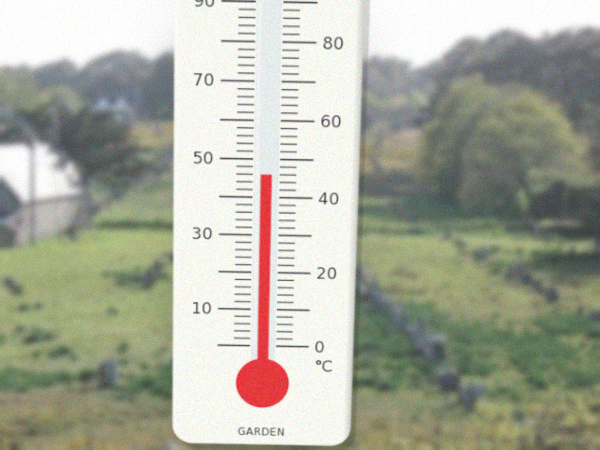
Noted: {"value": 46, "unit": "°C"}
